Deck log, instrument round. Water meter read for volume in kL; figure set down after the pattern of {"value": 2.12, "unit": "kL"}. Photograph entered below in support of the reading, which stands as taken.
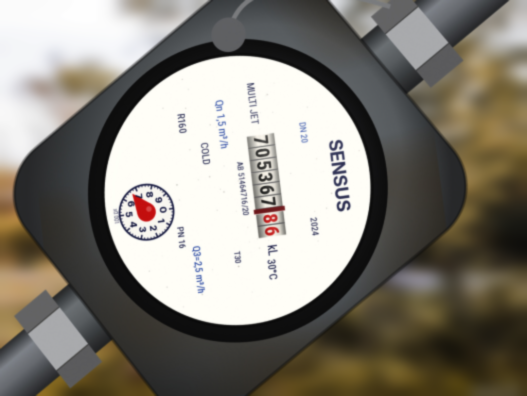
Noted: {"value": 705367.866, "unit": "kL"}
